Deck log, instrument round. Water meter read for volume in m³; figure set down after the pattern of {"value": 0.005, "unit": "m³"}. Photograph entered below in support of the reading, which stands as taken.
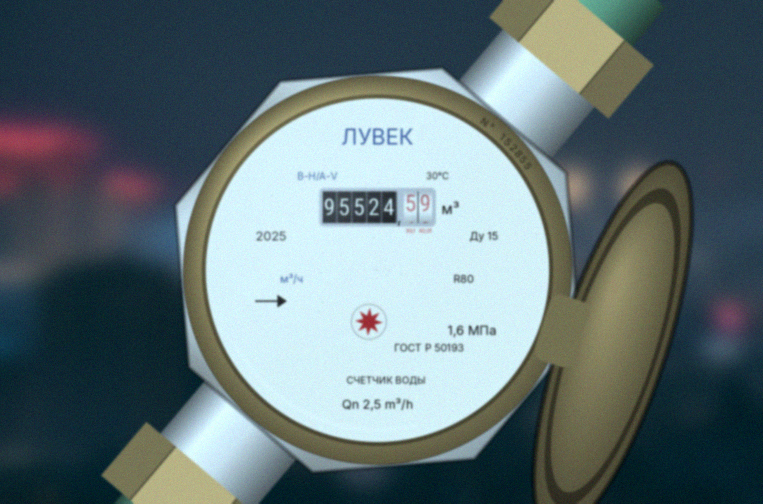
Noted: {"value": 95524.59, "unit": "m³"}
